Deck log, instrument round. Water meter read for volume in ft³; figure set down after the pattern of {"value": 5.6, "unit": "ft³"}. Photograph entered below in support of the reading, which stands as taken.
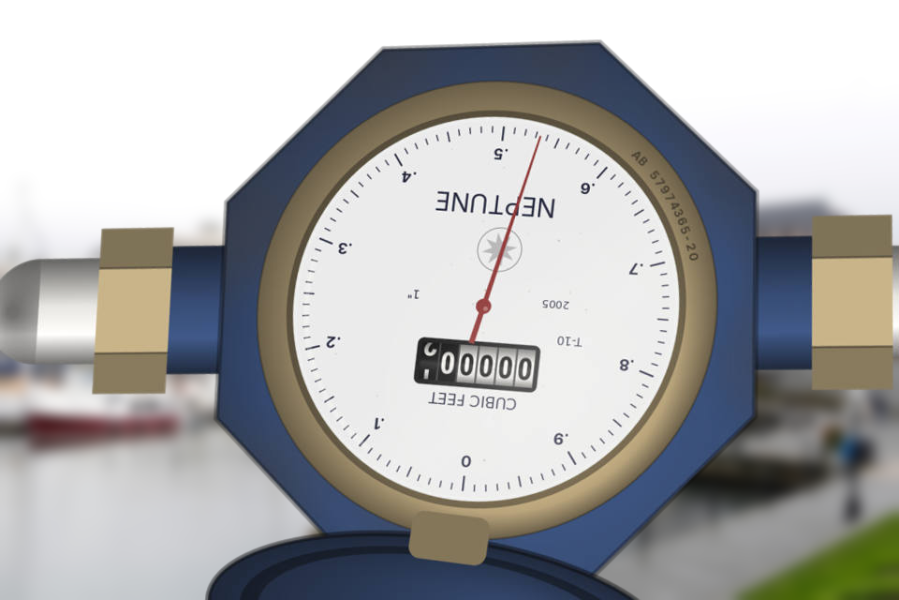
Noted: {"value": 1.53, "unit": "ft³"}
